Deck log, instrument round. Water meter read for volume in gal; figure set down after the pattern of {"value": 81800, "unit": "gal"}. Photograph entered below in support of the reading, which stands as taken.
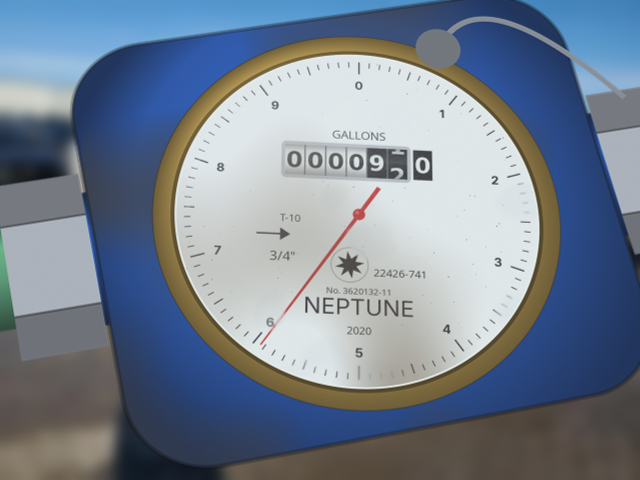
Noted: {"value": 915.9, "unit": "gal"}
